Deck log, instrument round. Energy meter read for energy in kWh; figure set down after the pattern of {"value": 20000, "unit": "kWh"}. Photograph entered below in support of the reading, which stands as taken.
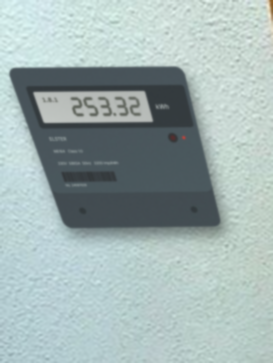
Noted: {"value": 253.32, "unit": "kWh"}
